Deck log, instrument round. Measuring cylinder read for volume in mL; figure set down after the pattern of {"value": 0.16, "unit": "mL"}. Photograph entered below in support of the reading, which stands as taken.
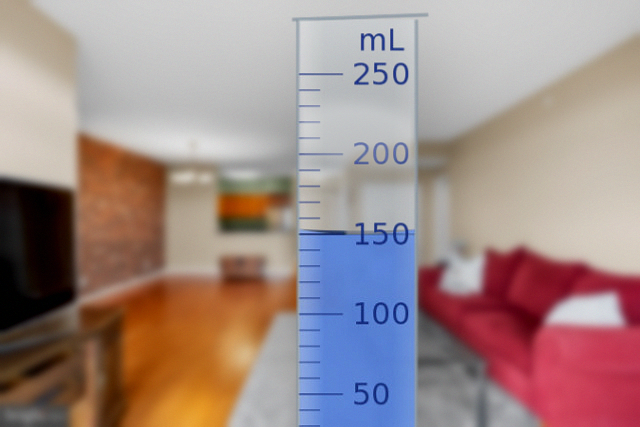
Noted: {"value": 150, "unit": "mL"}
